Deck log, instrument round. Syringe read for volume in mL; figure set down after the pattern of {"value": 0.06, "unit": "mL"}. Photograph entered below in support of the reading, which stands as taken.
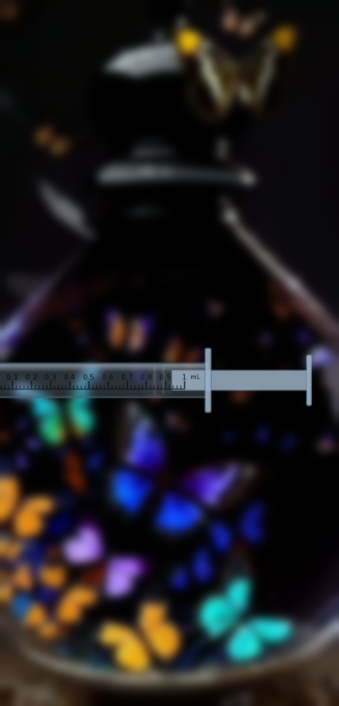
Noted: {"value": 0.8, "unit": "mL"}
